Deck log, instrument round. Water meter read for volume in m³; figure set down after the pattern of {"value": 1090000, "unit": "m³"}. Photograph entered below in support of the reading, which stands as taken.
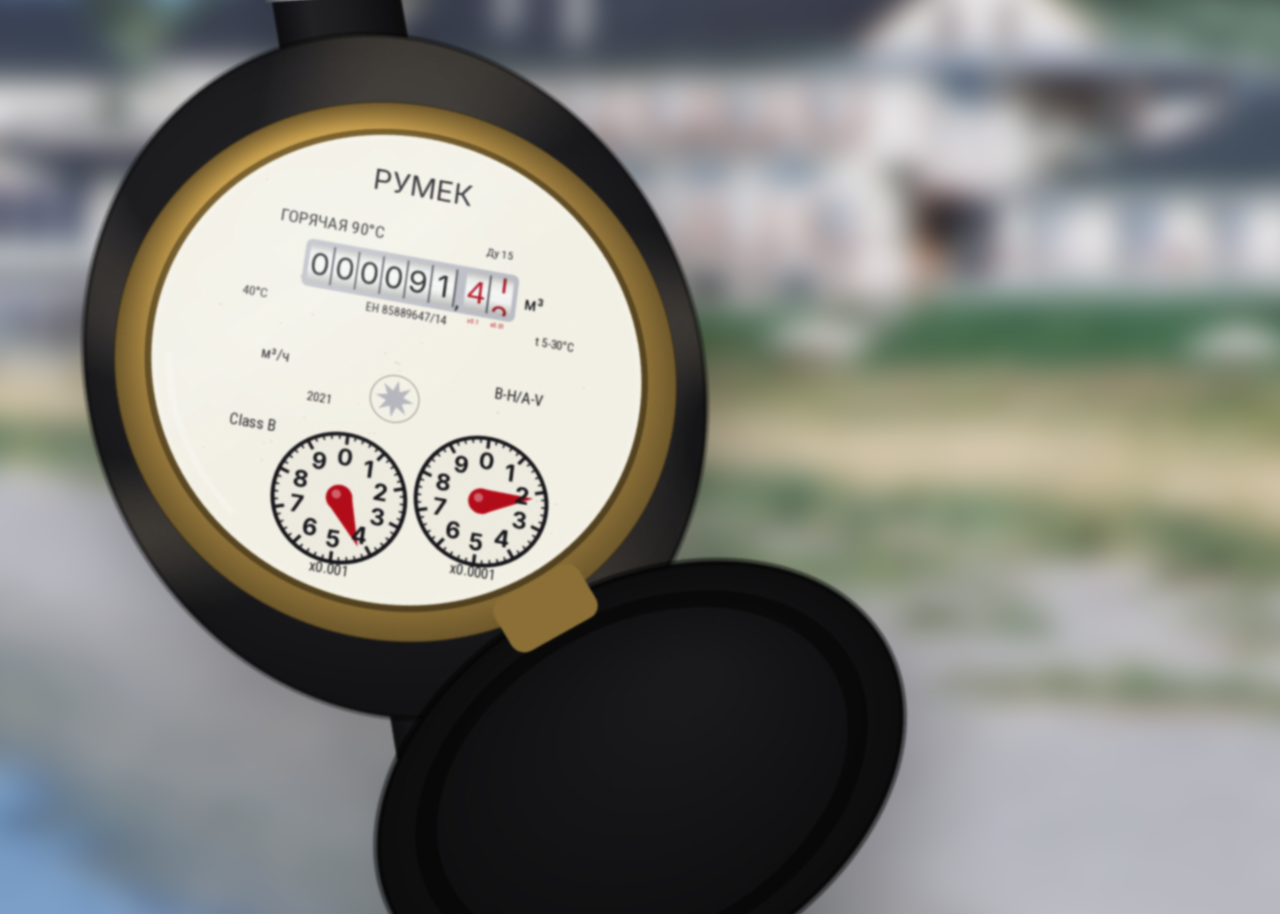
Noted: {"value": 91.4142, "unit": "m³"}
